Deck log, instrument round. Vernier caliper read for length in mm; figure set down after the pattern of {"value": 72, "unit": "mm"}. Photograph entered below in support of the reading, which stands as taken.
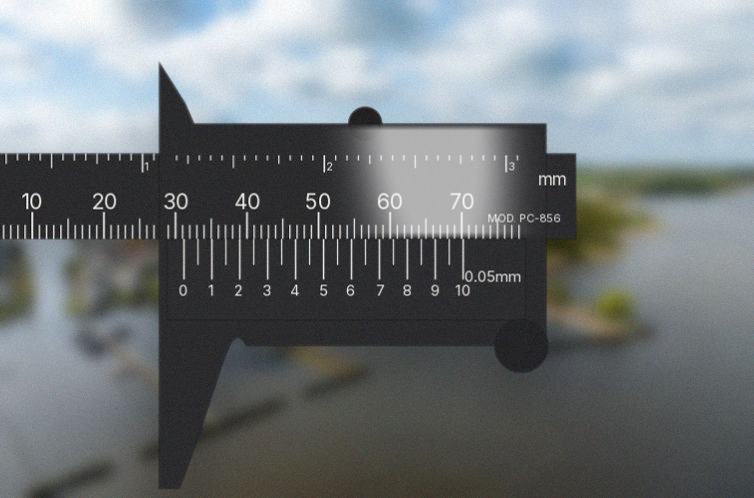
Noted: {"value": 31.2, "unit": "mm"}
